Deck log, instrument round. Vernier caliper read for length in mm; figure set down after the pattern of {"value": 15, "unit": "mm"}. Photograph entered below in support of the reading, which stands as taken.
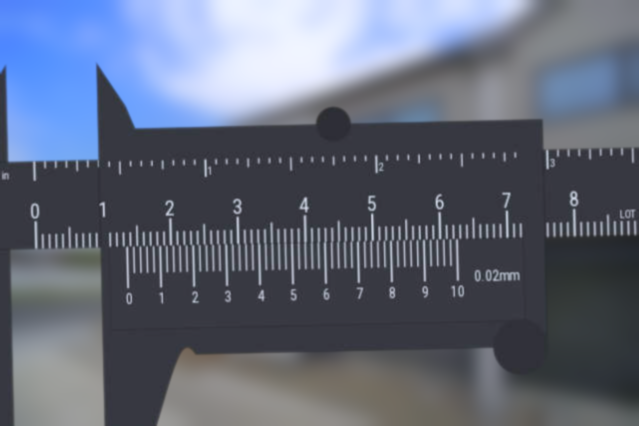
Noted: {"value": 13.5, "unit": "mm"}
